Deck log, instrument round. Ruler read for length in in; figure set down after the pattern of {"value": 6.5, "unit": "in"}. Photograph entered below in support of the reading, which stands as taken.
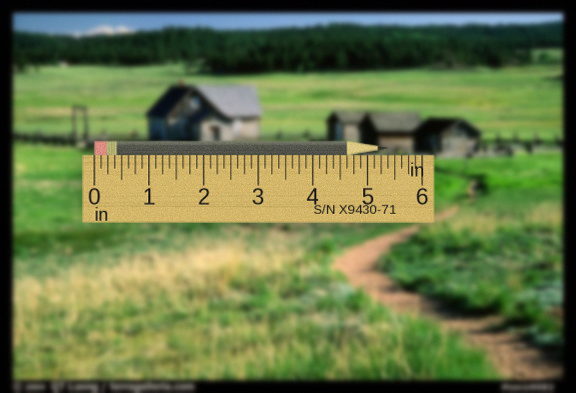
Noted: {"value": 5.375, "unit": "in"}
